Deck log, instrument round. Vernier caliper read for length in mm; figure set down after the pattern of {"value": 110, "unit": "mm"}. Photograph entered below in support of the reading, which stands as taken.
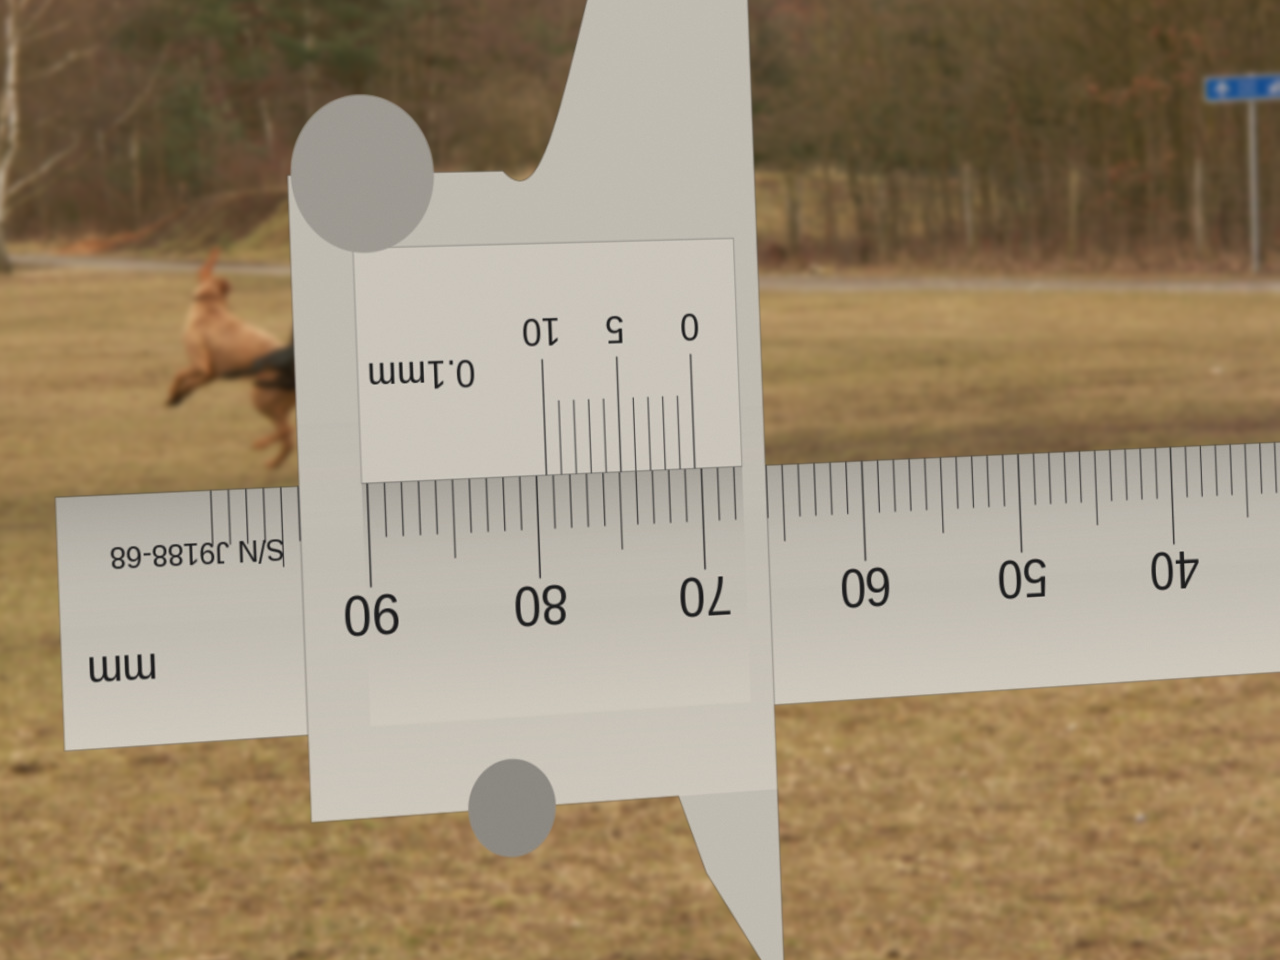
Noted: {"value": 70.4, "unit": "mm"}
